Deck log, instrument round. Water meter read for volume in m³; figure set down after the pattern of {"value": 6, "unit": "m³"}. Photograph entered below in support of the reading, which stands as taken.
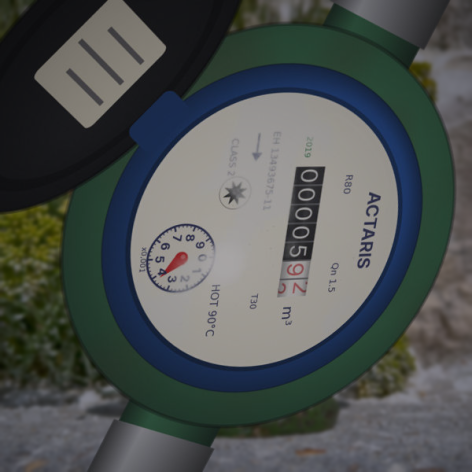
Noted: {"value": 5.923, "unit": "m³"}
